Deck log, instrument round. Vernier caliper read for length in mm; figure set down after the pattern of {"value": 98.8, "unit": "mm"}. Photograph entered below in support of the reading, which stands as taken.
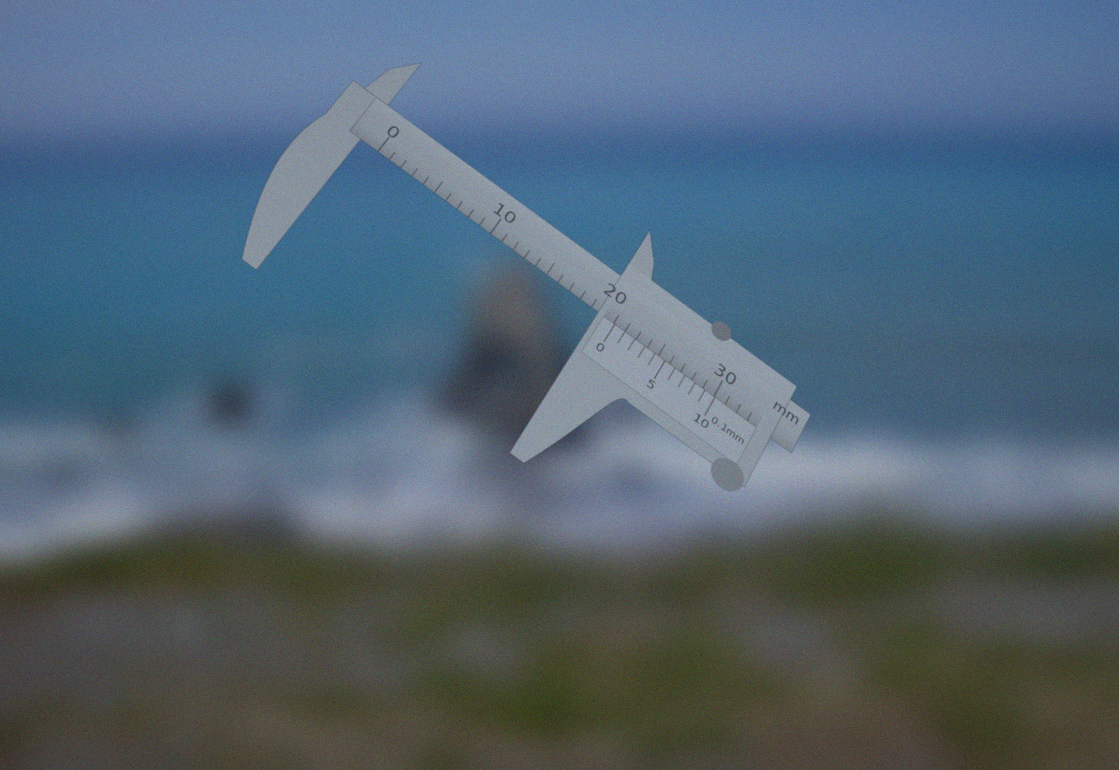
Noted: {"value": 21.1, "unit": "mm"}
